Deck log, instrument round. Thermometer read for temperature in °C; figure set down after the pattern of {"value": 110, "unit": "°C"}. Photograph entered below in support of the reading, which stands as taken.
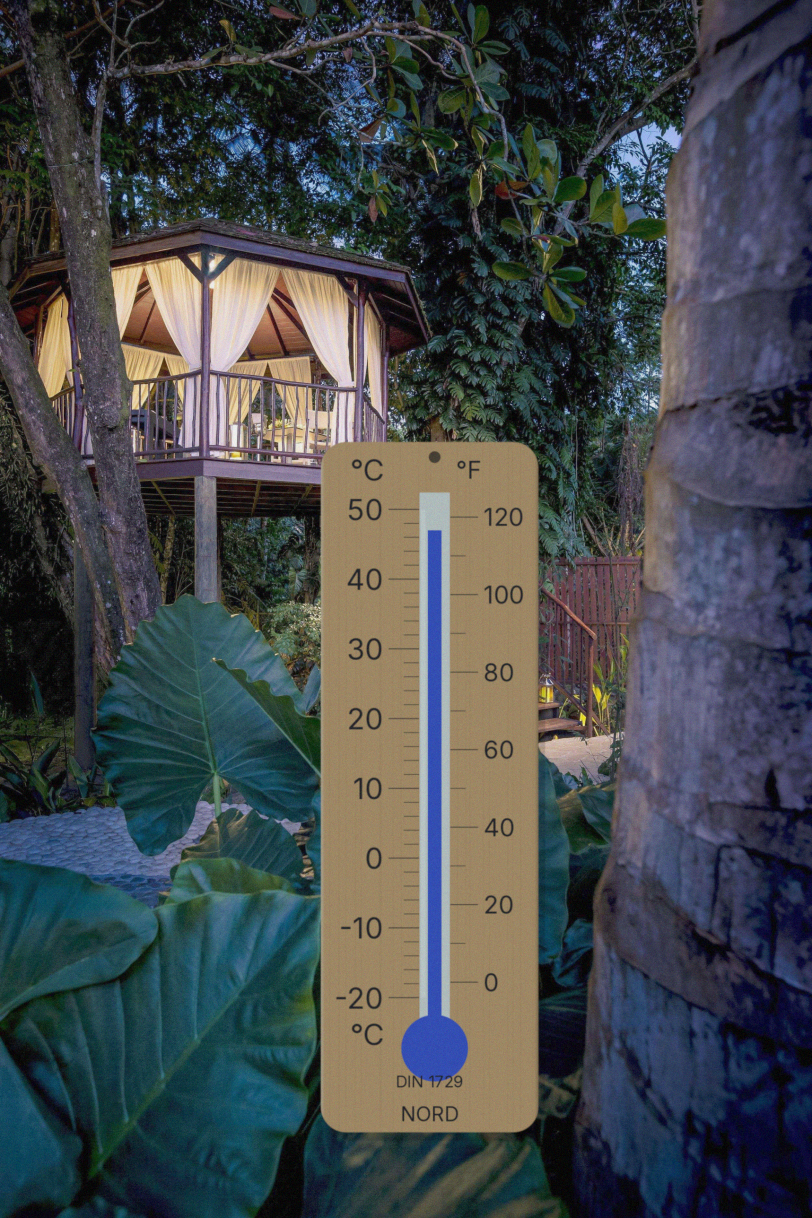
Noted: {"value": 47, "unit": "°C"}
